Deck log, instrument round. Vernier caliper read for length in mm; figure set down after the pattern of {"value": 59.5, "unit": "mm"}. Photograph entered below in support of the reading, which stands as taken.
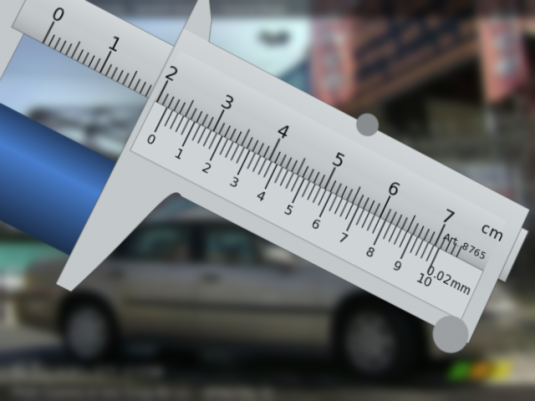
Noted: {"value": 21.8, "unit": "mm"}
